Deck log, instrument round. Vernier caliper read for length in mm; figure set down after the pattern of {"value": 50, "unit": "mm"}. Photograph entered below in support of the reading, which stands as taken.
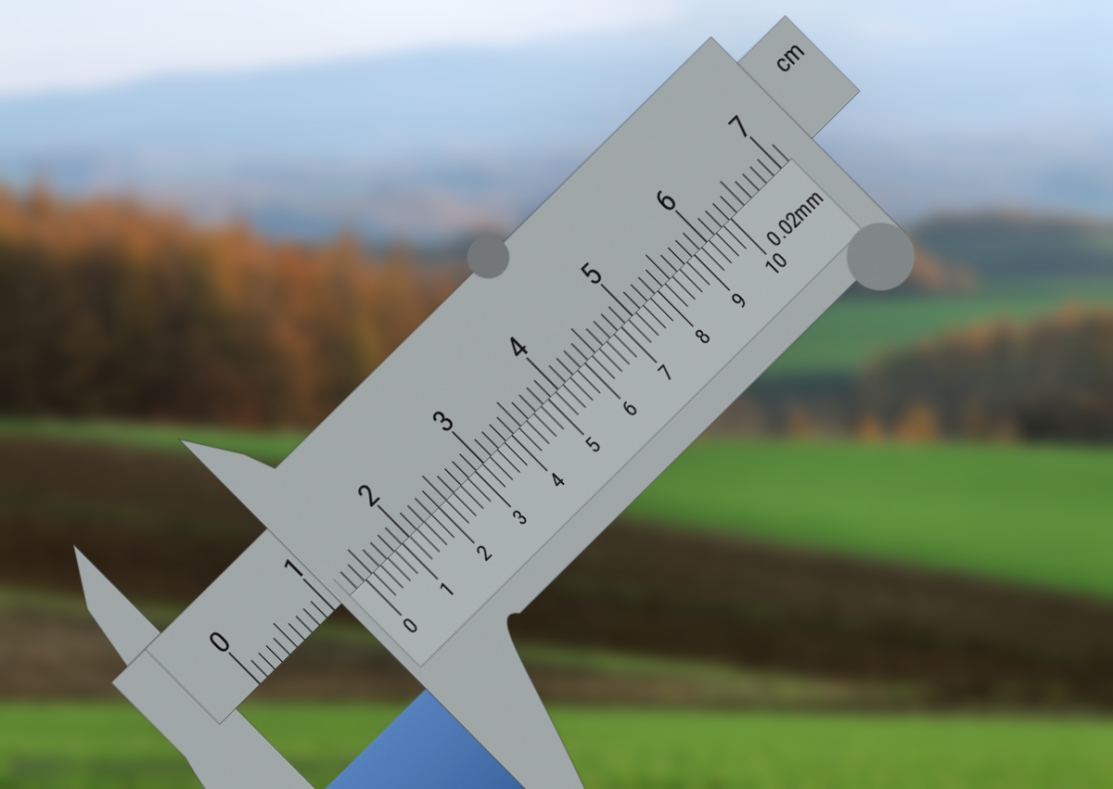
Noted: {"value": 14.2, "unit": "mm"}
